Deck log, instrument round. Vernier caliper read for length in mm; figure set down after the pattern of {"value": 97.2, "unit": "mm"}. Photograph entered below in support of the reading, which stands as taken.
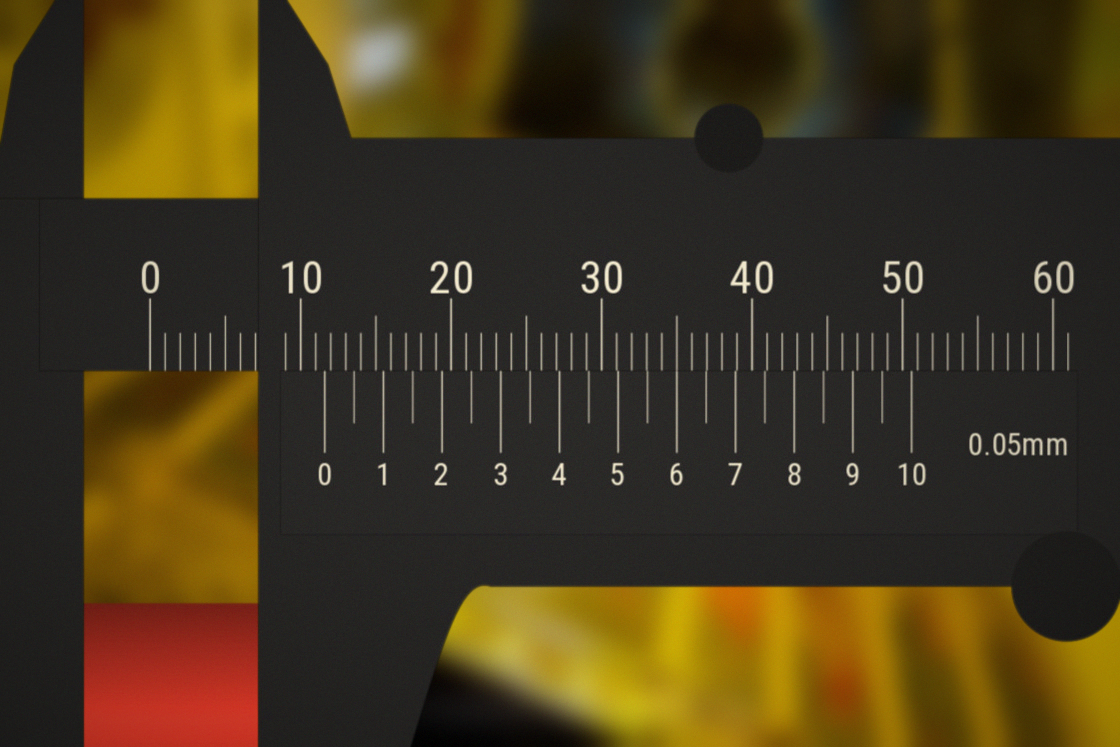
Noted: {"value": 11.6, "unit": "mm"}
